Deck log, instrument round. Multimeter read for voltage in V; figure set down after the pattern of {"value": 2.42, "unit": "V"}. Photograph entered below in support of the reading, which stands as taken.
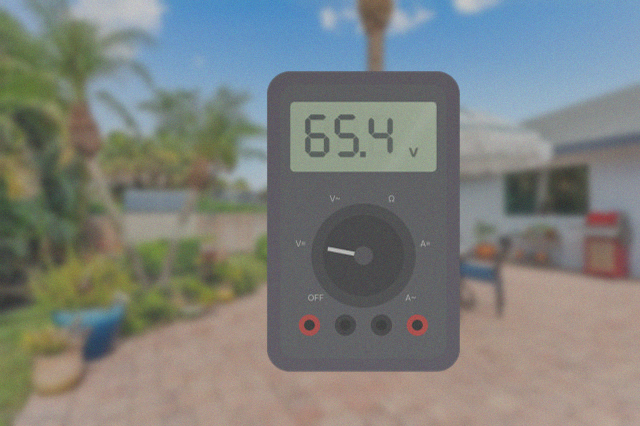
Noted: {"value": 65.4, "unit": "V"}
